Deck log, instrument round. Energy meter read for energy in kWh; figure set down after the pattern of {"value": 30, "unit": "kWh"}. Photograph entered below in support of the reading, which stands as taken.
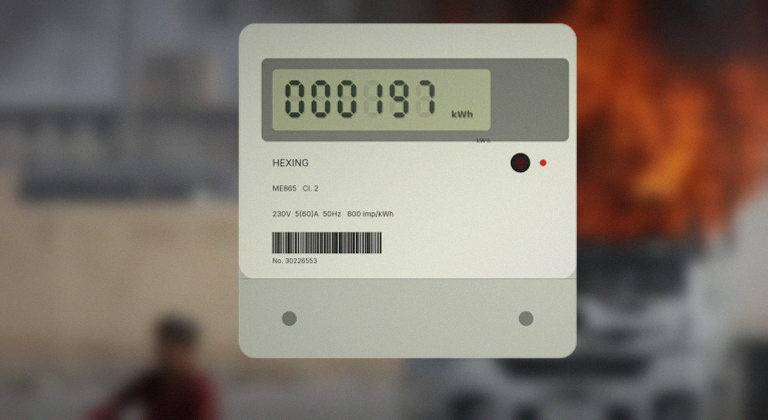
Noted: {"value": 197, "unit": "kWh"}
